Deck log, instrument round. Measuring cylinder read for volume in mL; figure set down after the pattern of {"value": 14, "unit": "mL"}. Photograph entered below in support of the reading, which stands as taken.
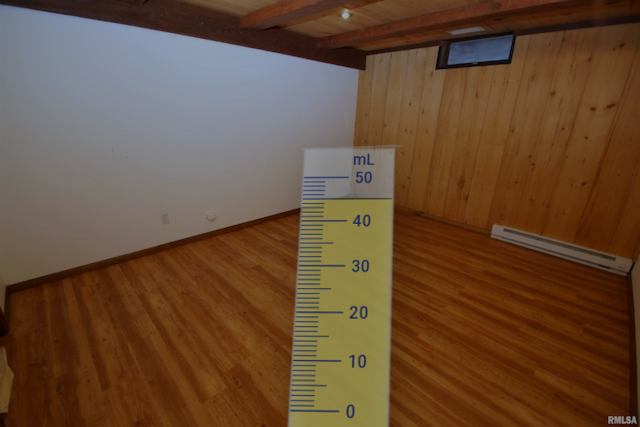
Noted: {"value": 45, "unit": "mL"}
